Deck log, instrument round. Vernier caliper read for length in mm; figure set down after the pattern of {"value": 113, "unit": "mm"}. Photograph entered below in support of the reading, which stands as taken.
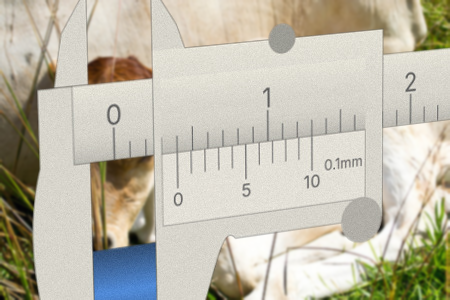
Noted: {"value": 4.0, "unit": "mm"}
